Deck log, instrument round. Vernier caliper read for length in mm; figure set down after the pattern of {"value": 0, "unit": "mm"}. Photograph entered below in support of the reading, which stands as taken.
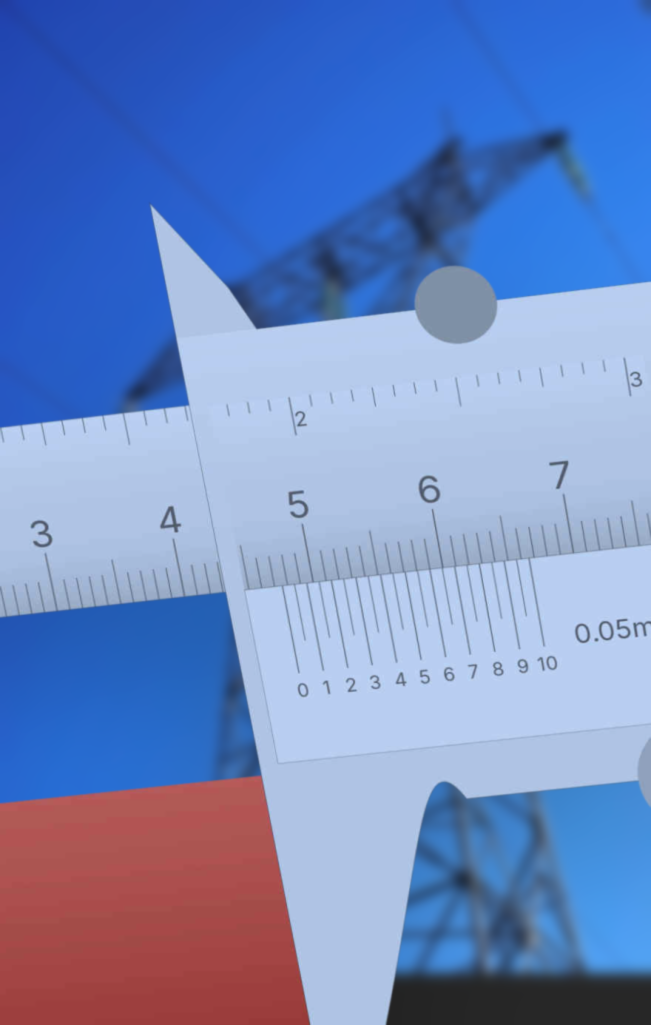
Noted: {"value": 47.6, "unit": "mm"}
